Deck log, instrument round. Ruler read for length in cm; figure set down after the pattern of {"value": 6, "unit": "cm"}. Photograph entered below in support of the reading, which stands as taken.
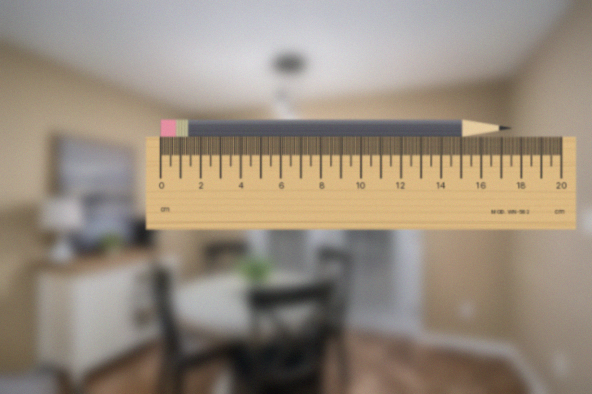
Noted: {"value": 17.5, "unit": "cm"}
